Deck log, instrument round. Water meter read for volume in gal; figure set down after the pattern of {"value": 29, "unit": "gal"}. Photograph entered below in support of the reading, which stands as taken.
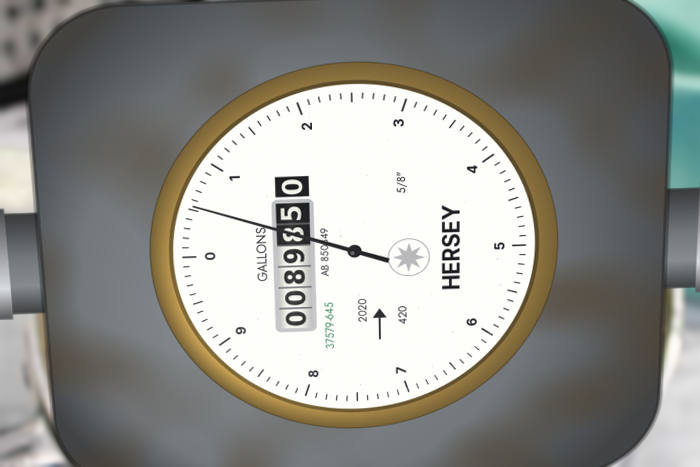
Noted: {"value": 89850.5, "unit": "gal"}
